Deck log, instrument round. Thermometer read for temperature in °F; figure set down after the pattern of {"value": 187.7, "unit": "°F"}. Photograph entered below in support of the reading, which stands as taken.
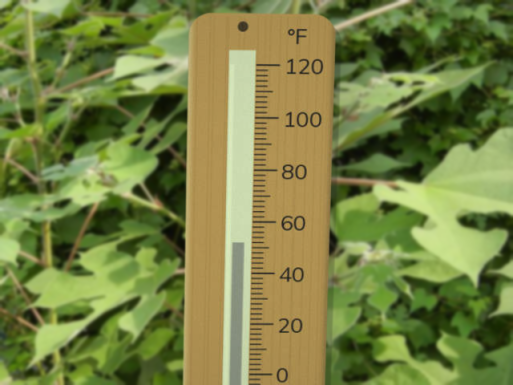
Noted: {"value": 52, "unit": "°F"}
